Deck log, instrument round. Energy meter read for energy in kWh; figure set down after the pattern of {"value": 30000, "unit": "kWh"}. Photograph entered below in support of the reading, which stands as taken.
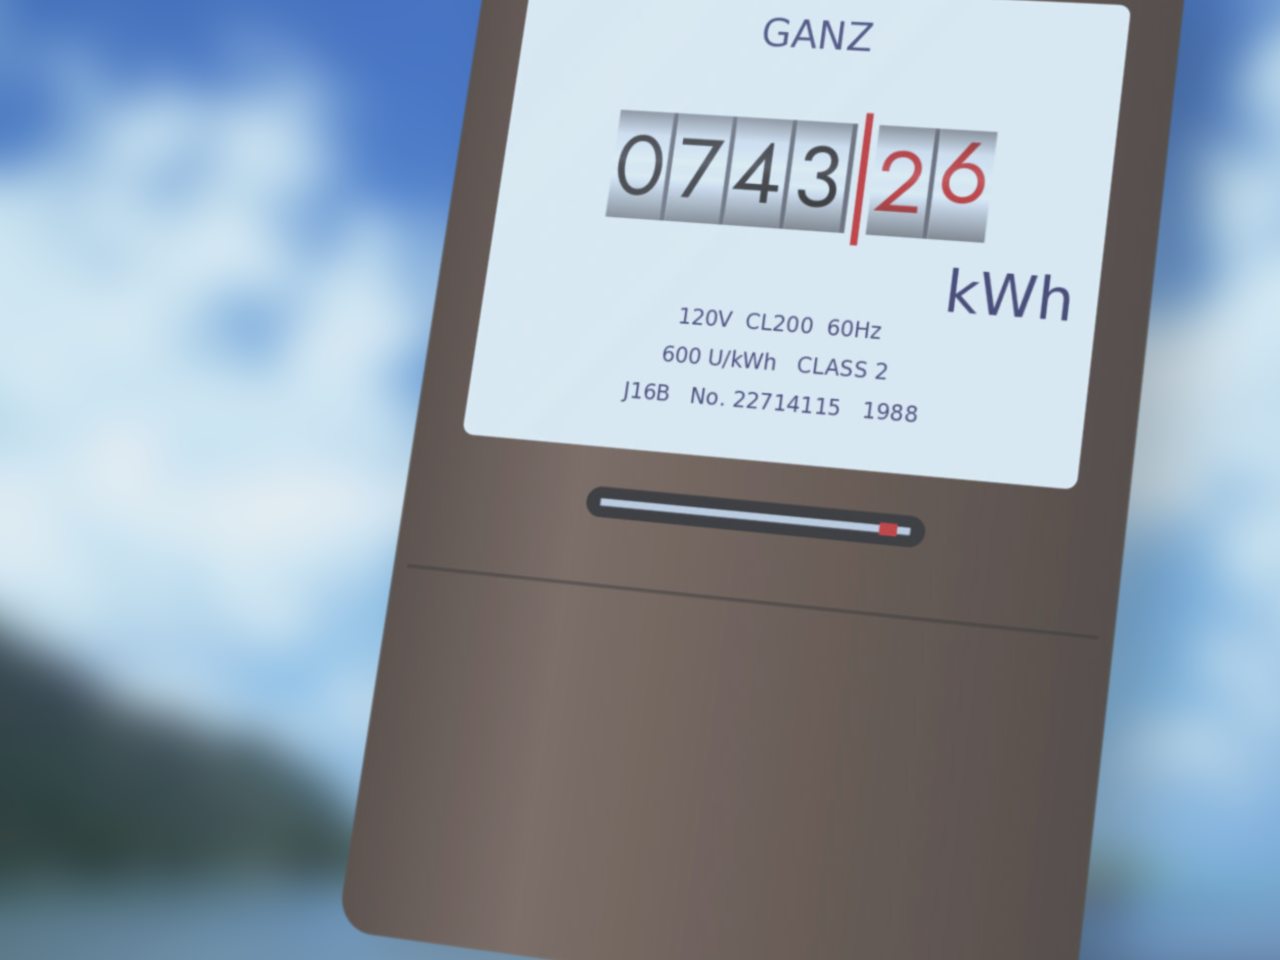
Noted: {"value": 743.26, "unit": "kWh"}
